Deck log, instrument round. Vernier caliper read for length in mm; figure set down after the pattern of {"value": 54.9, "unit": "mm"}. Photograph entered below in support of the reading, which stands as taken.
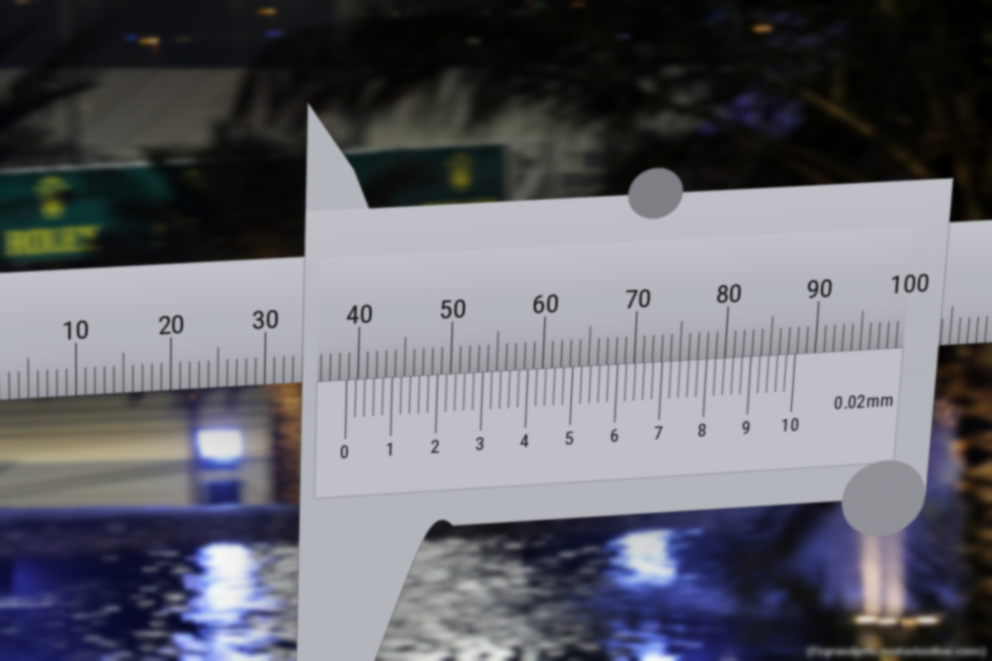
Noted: {"value": 38.8, "unit": "mm"}
